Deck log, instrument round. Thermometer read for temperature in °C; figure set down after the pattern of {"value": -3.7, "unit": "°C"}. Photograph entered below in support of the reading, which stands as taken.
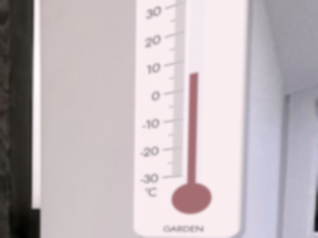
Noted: {"value": 5, "unit": "°C"}
